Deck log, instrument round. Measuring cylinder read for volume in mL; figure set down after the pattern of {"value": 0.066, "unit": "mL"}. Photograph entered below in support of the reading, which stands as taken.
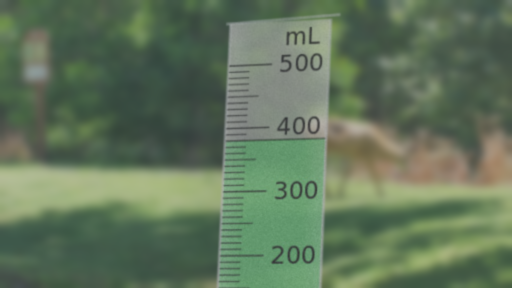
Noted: {"value": 380, "unit": "mL"}
